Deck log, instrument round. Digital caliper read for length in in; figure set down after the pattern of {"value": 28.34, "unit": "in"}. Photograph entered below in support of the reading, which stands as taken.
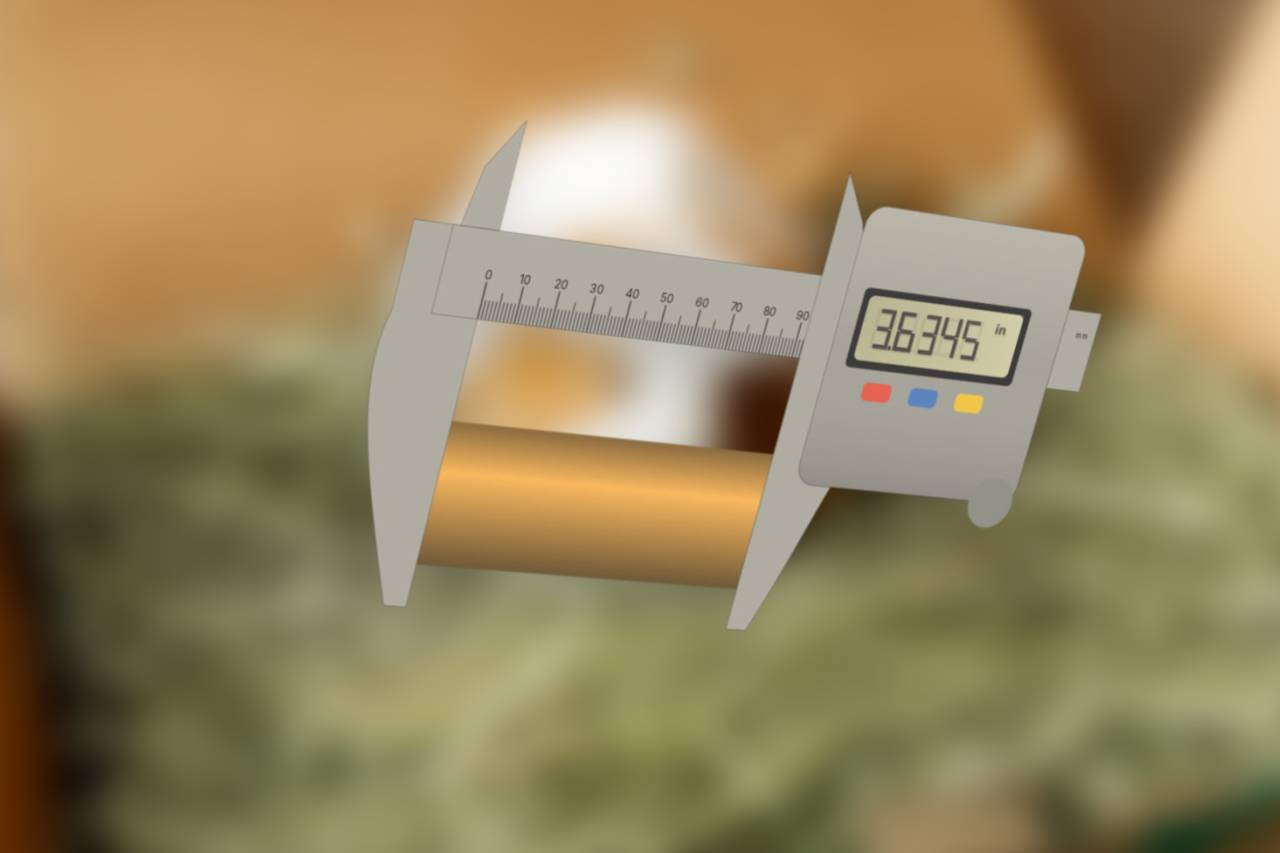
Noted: {"value": 3.6345, "unit": "in"}
